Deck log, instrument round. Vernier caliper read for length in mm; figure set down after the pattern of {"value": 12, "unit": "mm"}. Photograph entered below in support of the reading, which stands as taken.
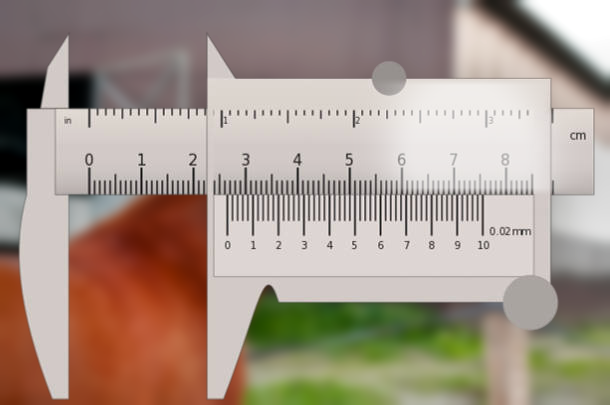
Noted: {"value": 26.5, "unit": "mm"}
